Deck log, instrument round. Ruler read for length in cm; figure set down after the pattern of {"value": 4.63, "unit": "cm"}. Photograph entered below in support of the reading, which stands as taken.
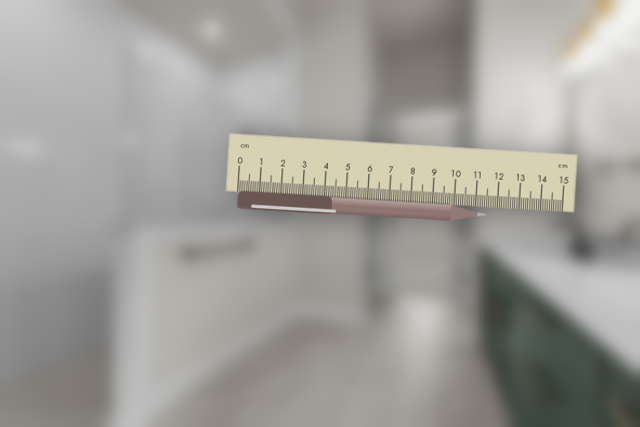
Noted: {"value": 11.5, "unit": "cm"}
